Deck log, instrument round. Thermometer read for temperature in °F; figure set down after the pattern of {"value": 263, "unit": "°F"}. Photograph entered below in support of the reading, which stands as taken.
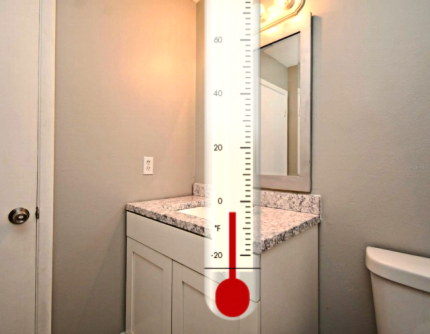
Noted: {"value": -4, "unit": "°F"}
